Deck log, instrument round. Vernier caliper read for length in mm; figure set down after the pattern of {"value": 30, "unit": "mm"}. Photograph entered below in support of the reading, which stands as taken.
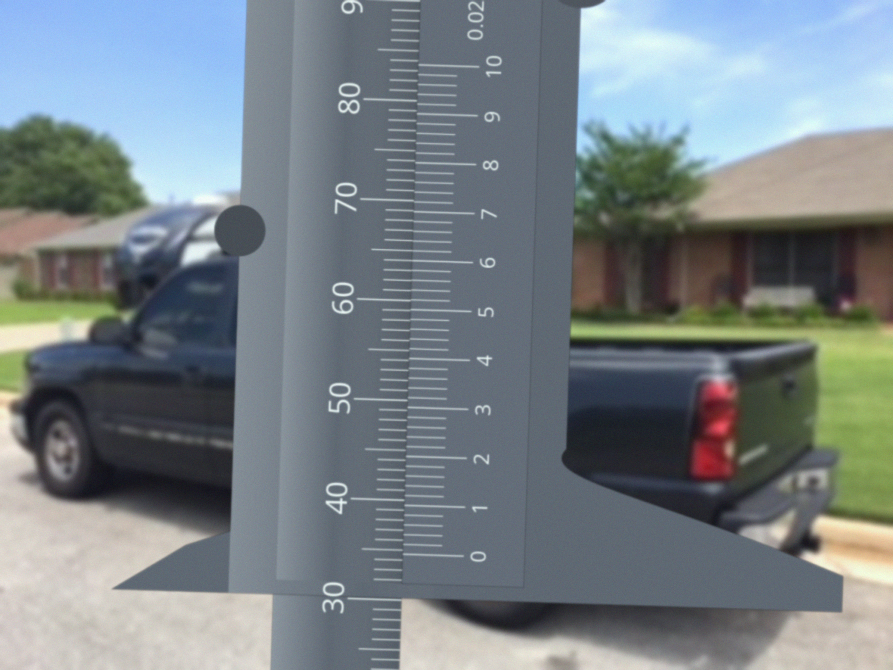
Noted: {"value": 34.6, "unit": "mm"}
